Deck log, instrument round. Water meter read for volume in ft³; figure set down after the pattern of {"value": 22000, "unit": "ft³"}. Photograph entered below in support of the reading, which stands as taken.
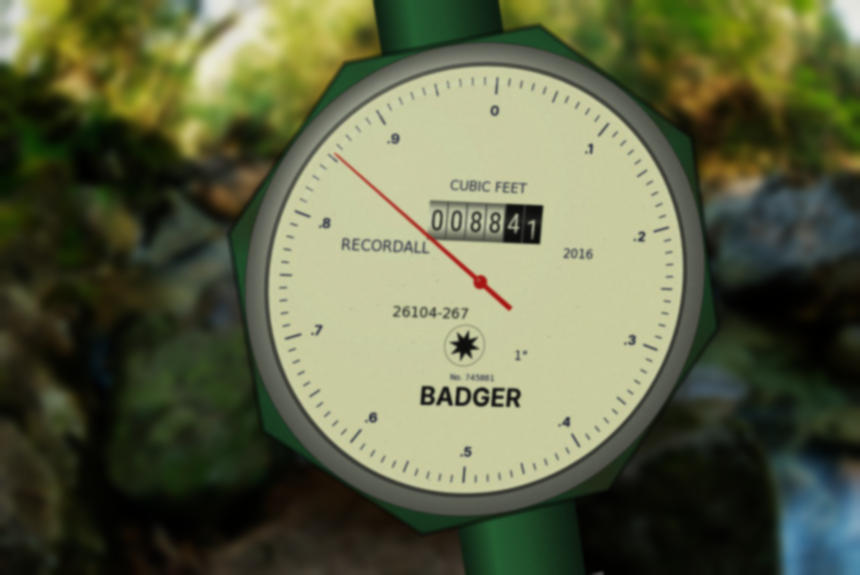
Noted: {"value": 8840.85, "unit": "ft³"}
